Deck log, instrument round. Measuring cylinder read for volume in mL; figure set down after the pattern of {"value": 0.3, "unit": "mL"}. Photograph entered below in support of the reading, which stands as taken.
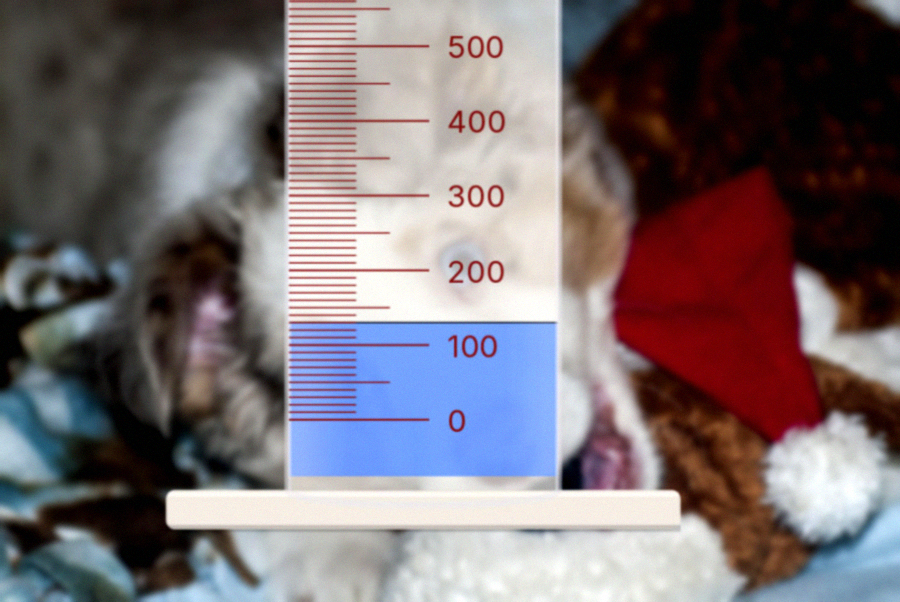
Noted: {"value": 130, "unit": "mL"}
